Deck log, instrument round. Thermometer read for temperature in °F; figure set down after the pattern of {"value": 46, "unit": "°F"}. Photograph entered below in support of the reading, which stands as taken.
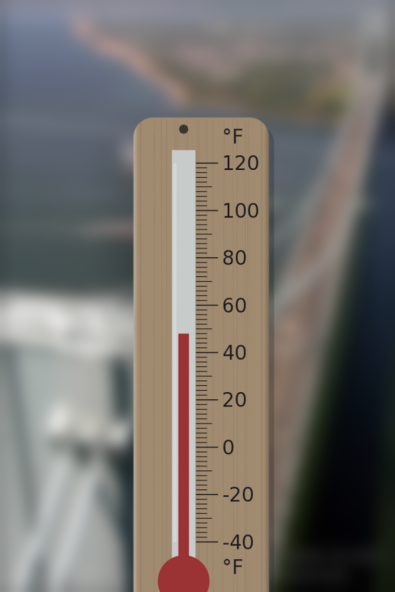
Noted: {"value": 48, "unit": "°F"}
